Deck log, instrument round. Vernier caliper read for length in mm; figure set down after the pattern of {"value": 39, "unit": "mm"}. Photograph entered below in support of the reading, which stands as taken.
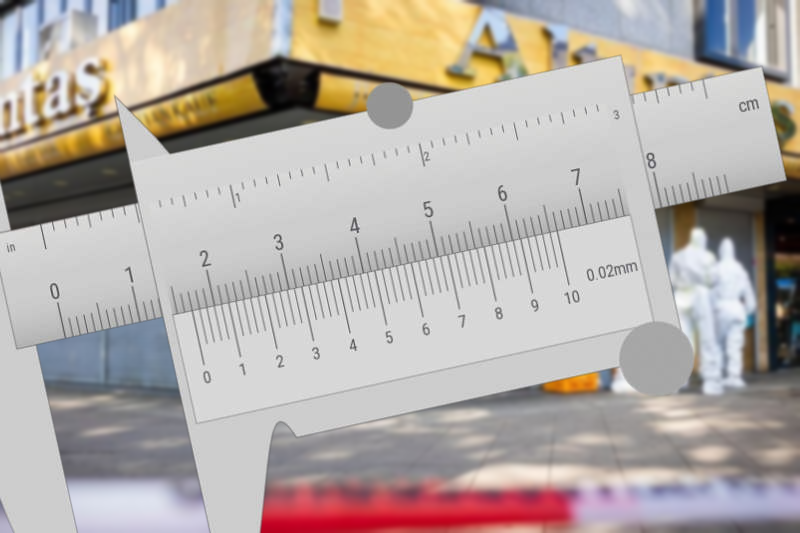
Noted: {"value": 17.0, "unit": "mm"}
